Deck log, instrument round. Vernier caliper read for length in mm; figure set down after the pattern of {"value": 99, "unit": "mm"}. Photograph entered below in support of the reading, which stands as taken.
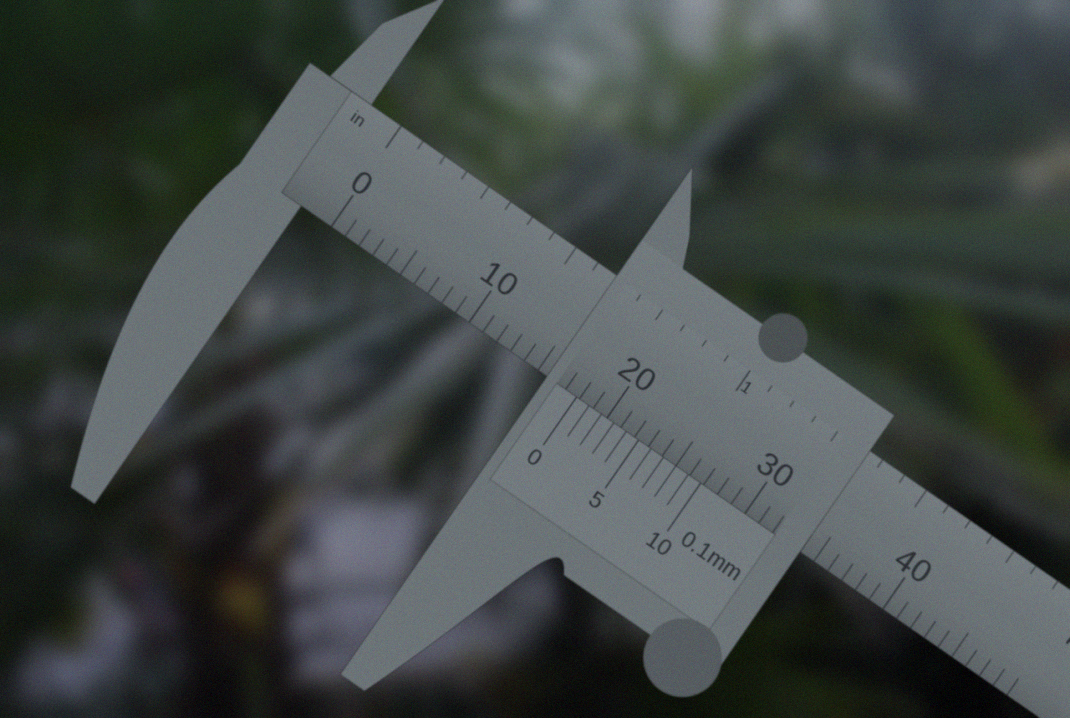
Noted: {"value": 17.8, "unit": "mm"}
